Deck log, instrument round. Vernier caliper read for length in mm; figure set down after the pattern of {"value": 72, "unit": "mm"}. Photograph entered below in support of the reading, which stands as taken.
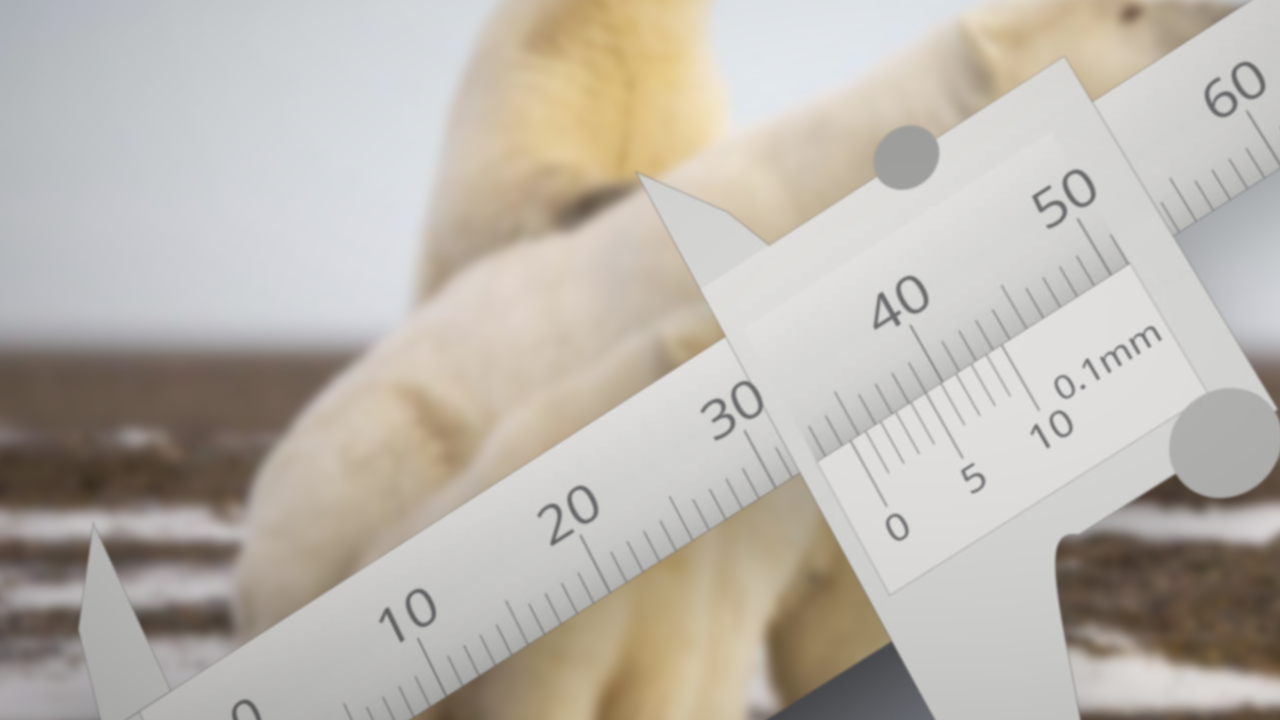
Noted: {"value": 34.5, "unit": "mm"}
